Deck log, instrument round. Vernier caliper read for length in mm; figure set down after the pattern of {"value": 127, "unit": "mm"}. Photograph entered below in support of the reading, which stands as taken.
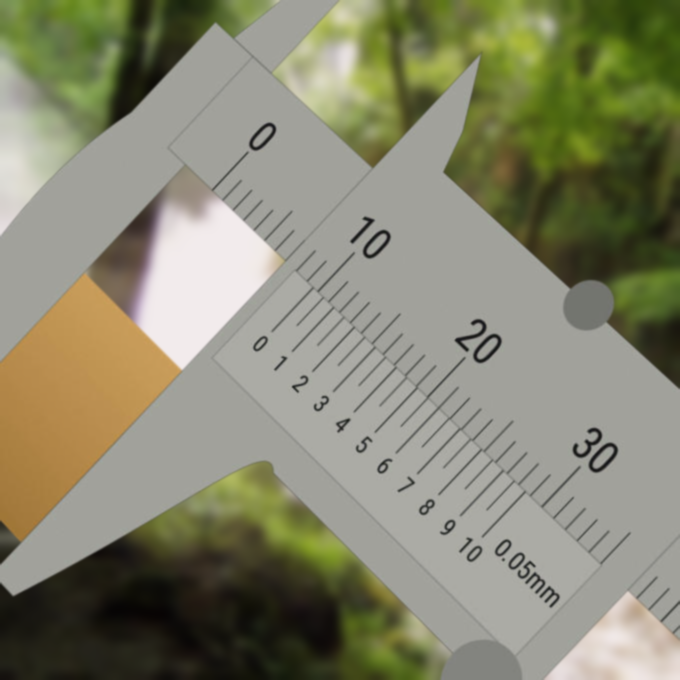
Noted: {"value": 9.6, "unit": "mm"}
